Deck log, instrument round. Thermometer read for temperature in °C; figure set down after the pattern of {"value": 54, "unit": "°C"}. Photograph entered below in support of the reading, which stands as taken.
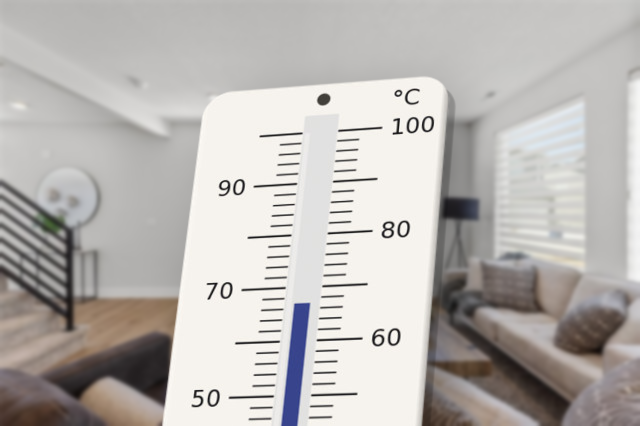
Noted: {"value": 67, "unit": "°C"}
